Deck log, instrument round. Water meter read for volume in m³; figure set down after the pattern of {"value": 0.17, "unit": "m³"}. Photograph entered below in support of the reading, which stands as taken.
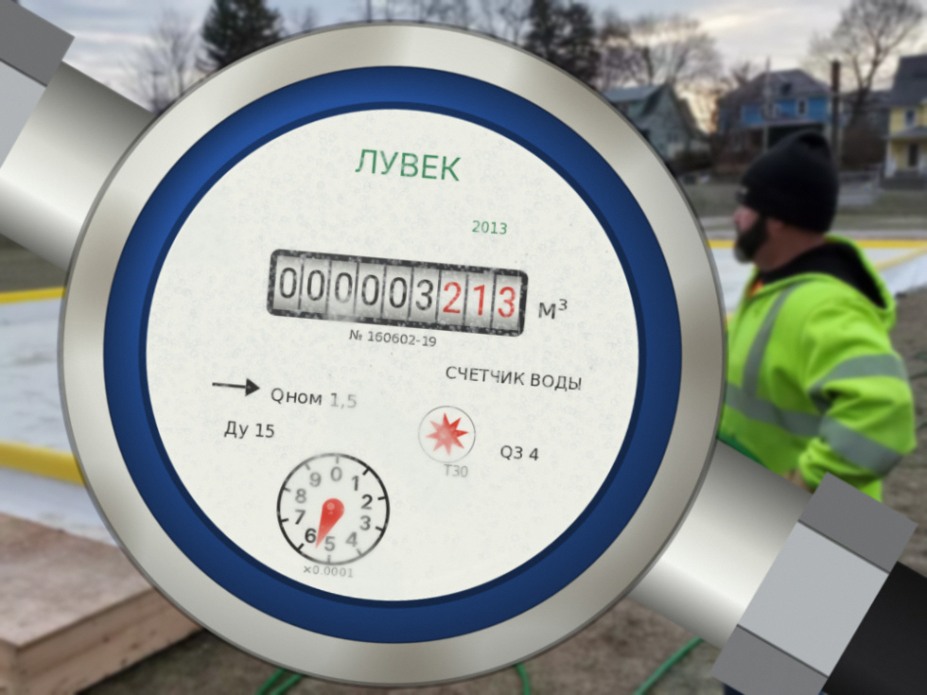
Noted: {"value": 3.2135, "unit": "m³"}
